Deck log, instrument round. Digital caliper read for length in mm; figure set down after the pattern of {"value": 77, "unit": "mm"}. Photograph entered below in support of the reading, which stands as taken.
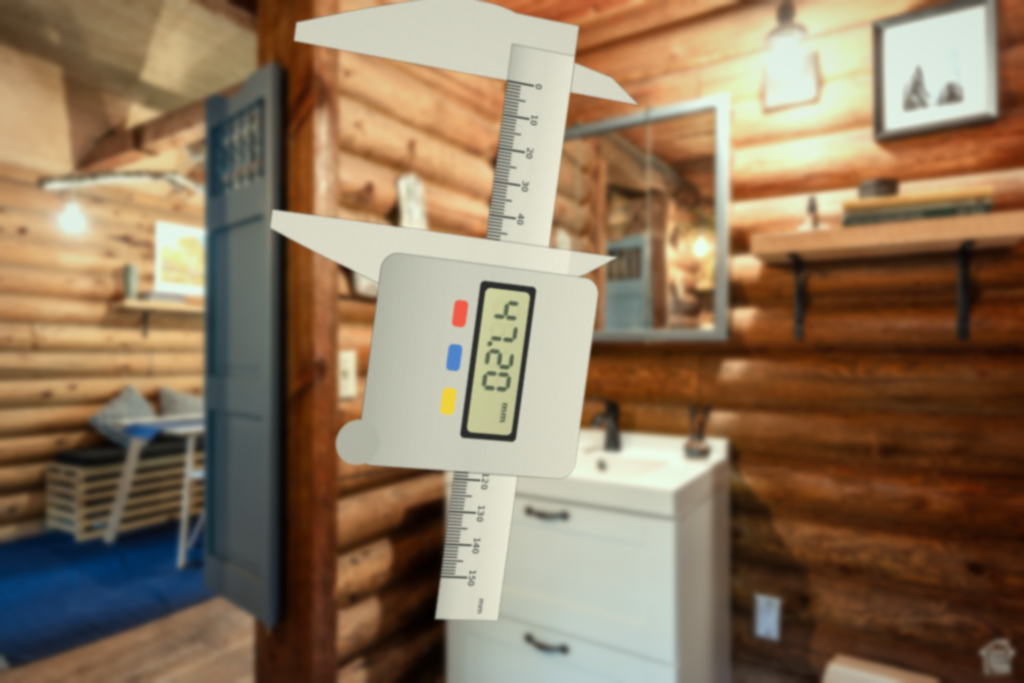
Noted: {"value": 47.20, "unit": "mm"}
